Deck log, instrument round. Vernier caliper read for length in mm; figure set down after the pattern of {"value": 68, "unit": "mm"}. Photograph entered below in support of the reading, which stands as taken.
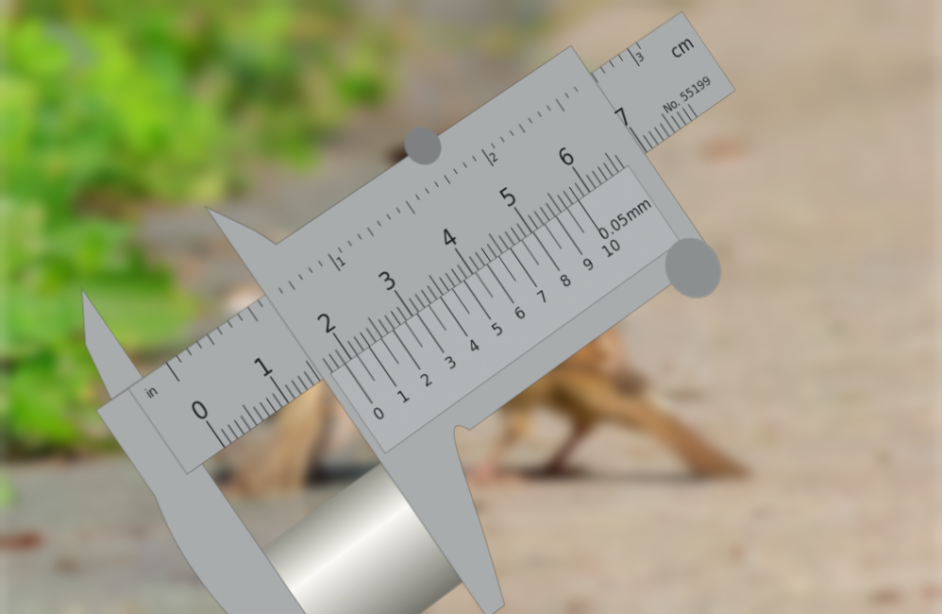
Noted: {"value": 19.0, "unit": "mm"}
